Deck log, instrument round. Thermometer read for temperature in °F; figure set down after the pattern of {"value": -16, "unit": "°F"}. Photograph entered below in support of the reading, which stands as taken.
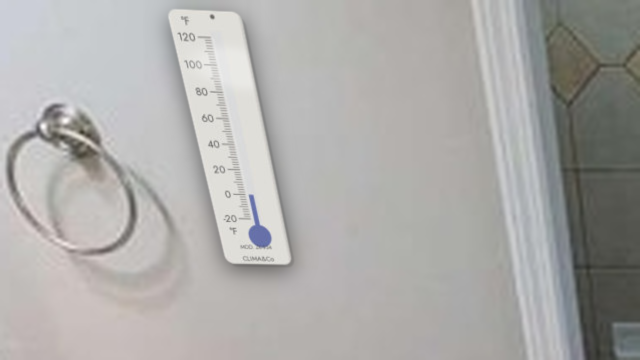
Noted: {"value": 0, "unit": "°F"}
